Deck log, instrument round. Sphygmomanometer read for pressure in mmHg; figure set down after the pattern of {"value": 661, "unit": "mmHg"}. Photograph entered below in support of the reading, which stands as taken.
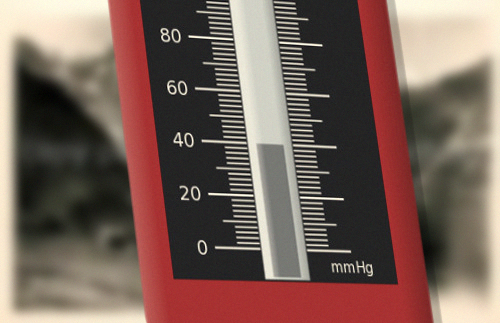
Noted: {"value": 40, "unit": "mmHg"}
